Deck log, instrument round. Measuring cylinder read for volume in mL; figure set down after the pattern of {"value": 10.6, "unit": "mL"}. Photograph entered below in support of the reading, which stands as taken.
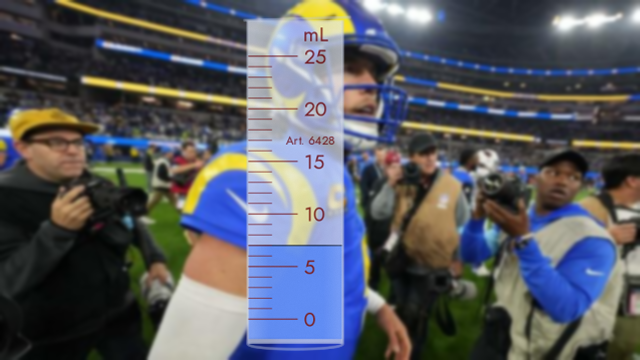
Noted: {"value": 7, "unit": "mL"}
